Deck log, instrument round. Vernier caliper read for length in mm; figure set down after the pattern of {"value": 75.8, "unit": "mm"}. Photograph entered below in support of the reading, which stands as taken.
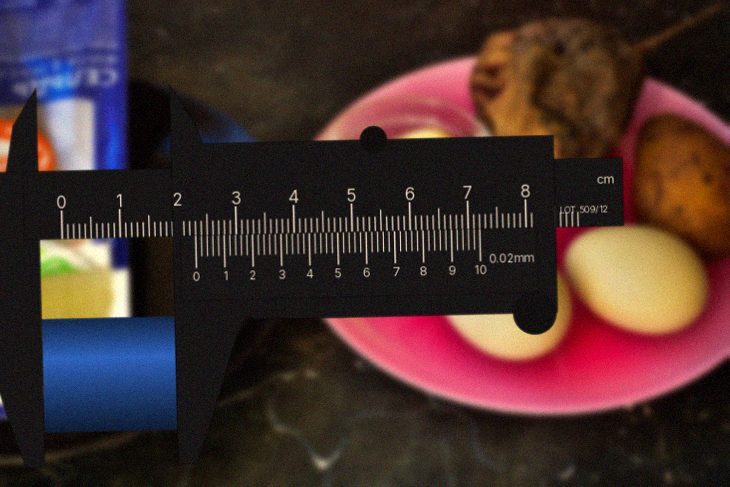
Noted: {"value": 23.0, "unit": "mm"}
